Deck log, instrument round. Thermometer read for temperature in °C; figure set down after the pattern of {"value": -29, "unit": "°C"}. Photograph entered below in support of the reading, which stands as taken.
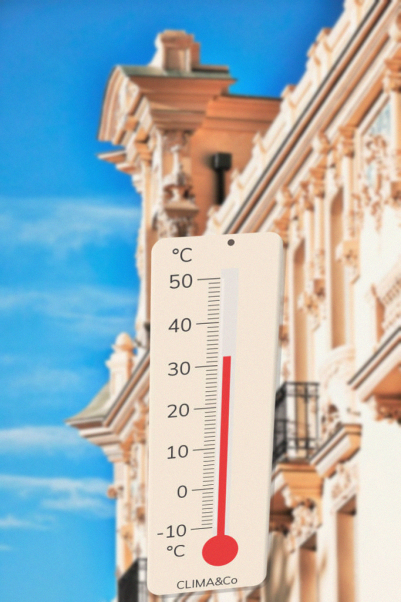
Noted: {"value": 32, "unit": "°C"}
